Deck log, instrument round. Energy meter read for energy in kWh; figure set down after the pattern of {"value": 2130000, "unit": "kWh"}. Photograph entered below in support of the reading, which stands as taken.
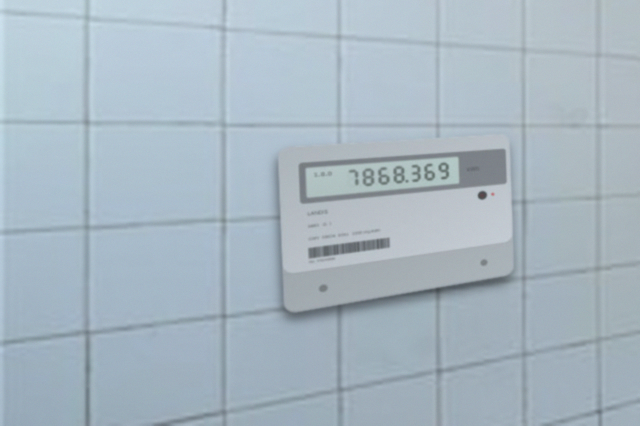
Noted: {"value": 7868.369, "unit": "kWh"}
